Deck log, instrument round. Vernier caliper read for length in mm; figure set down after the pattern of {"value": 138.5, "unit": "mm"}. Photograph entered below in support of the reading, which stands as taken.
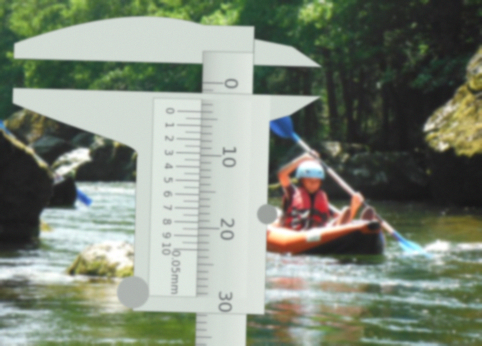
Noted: {"value": 4.0, "unit": "mm"}
